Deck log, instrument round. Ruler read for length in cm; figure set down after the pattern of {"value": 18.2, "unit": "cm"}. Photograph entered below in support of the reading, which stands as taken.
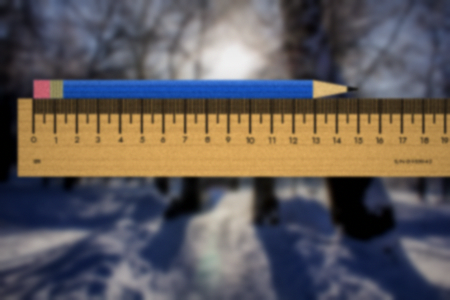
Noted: {"value": 15, "unit": "cm"}
